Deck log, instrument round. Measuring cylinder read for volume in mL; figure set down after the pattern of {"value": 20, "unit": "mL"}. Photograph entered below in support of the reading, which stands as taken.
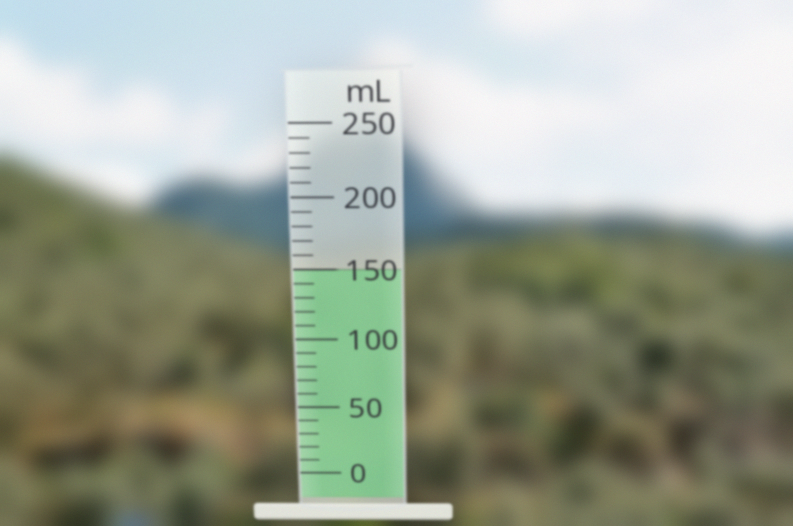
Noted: {"value": 150, "unit": "mL"}
